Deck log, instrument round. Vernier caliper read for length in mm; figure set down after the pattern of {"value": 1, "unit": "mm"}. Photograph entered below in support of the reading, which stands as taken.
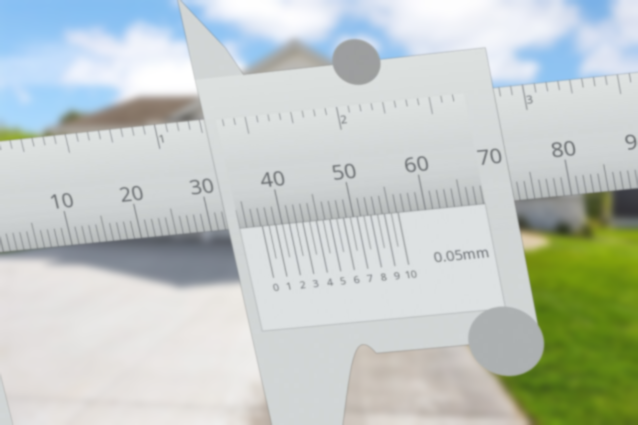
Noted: {"value": 37.2, "unit": "mm"}
